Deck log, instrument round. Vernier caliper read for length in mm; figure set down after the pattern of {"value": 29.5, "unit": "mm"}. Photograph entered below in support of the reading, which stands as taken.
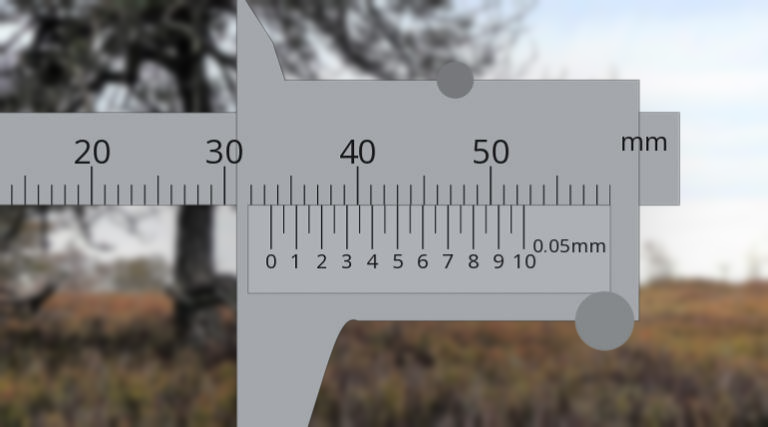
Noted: {"value": 33.5, "unit": "mm"}
